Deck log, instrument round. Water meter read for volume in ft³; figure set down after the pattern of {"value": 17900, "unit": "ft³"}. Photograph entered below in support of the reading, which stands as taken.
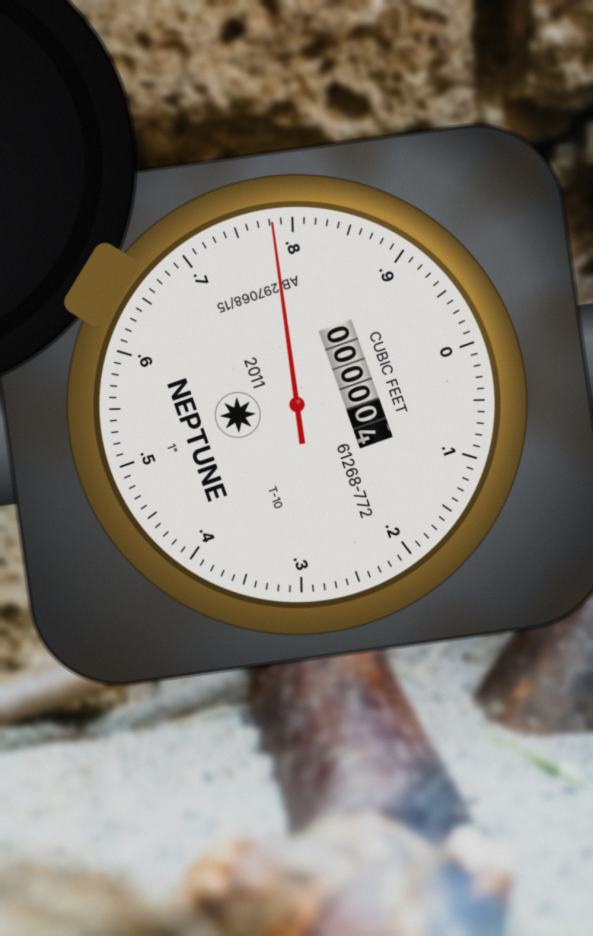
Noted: {"value": 3.78, "unit": "ft³"}
